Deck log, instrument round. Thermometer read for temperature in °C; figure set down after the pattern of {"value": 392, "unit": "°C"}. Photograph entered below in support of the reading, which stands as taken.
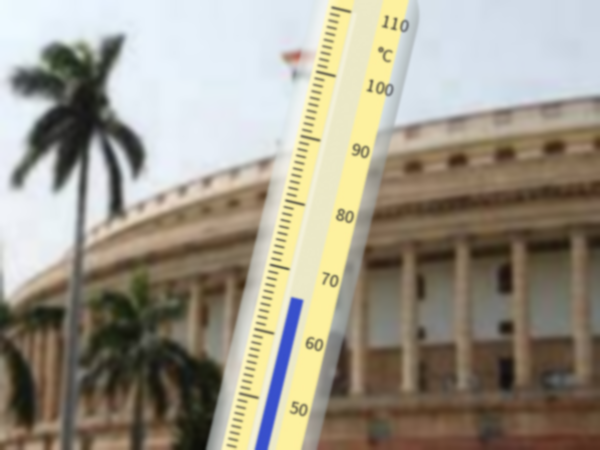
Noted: {"value": 66, "unit": "°C"}
